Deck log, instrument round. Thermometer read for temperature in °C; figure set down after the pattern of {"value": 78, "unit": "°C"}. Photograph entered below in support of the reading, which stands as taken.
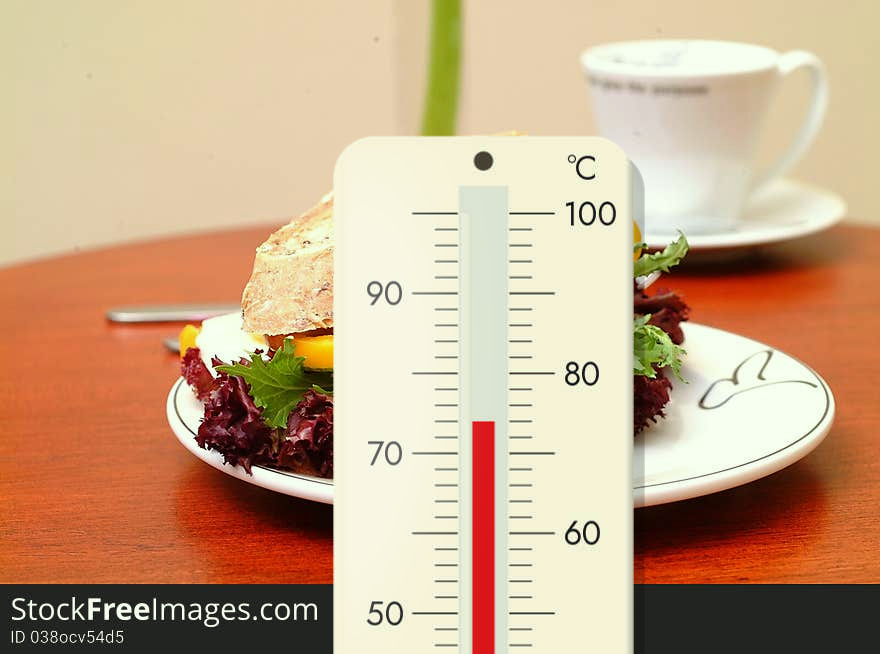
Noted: {"value": 74, "unit": "°C"}
